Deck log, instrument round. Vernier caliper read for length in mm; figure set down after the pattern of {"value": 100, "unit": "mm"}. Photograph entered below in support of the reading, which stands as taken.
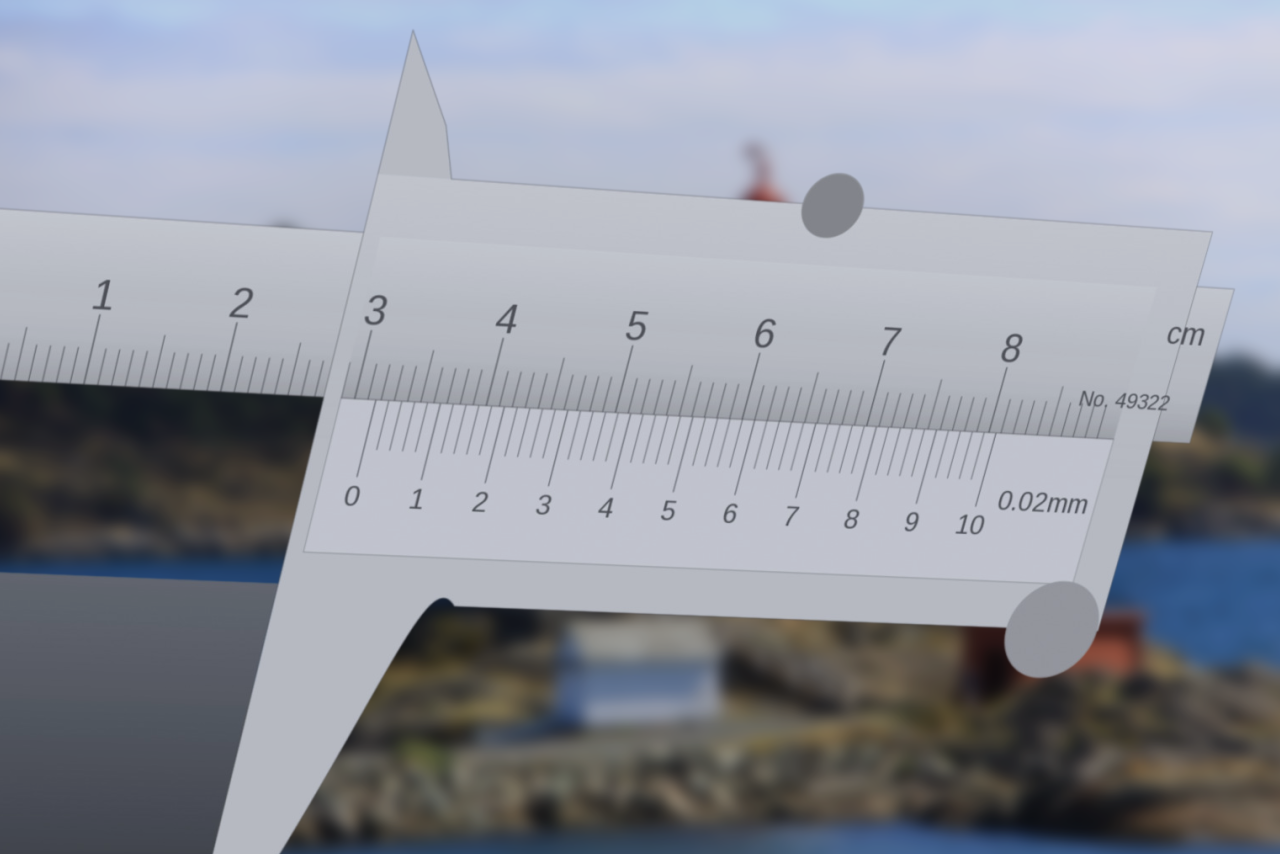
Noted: {"value": 31.6, "unit": "mm"}
